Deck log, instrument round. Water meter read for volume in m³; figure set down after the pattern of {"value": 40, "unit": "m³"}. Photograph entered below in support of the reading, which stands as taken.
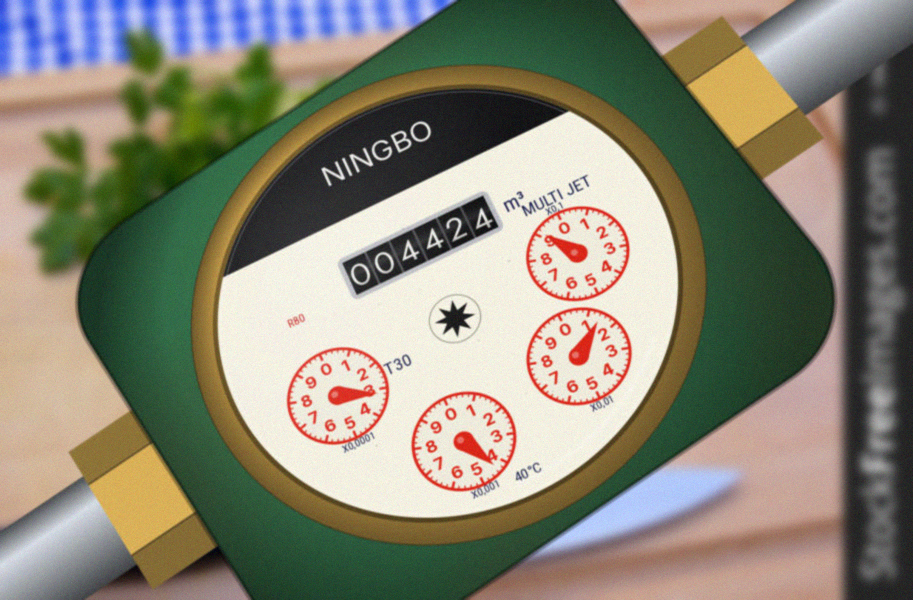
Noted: {"value": 4423.9143, "unit": "m³"}
